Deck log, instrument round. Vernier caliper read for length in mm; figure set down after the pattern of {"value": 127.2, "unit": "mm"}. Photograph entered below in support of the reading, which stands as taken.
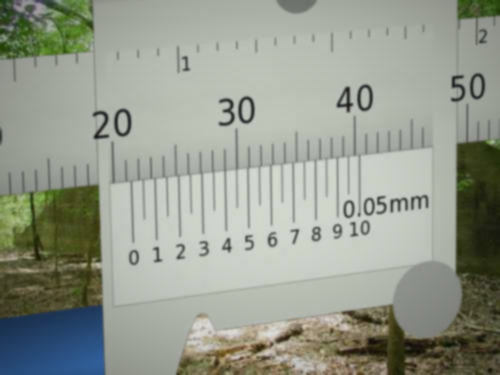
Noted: {"value": 21.4, "unit": "mm"}
